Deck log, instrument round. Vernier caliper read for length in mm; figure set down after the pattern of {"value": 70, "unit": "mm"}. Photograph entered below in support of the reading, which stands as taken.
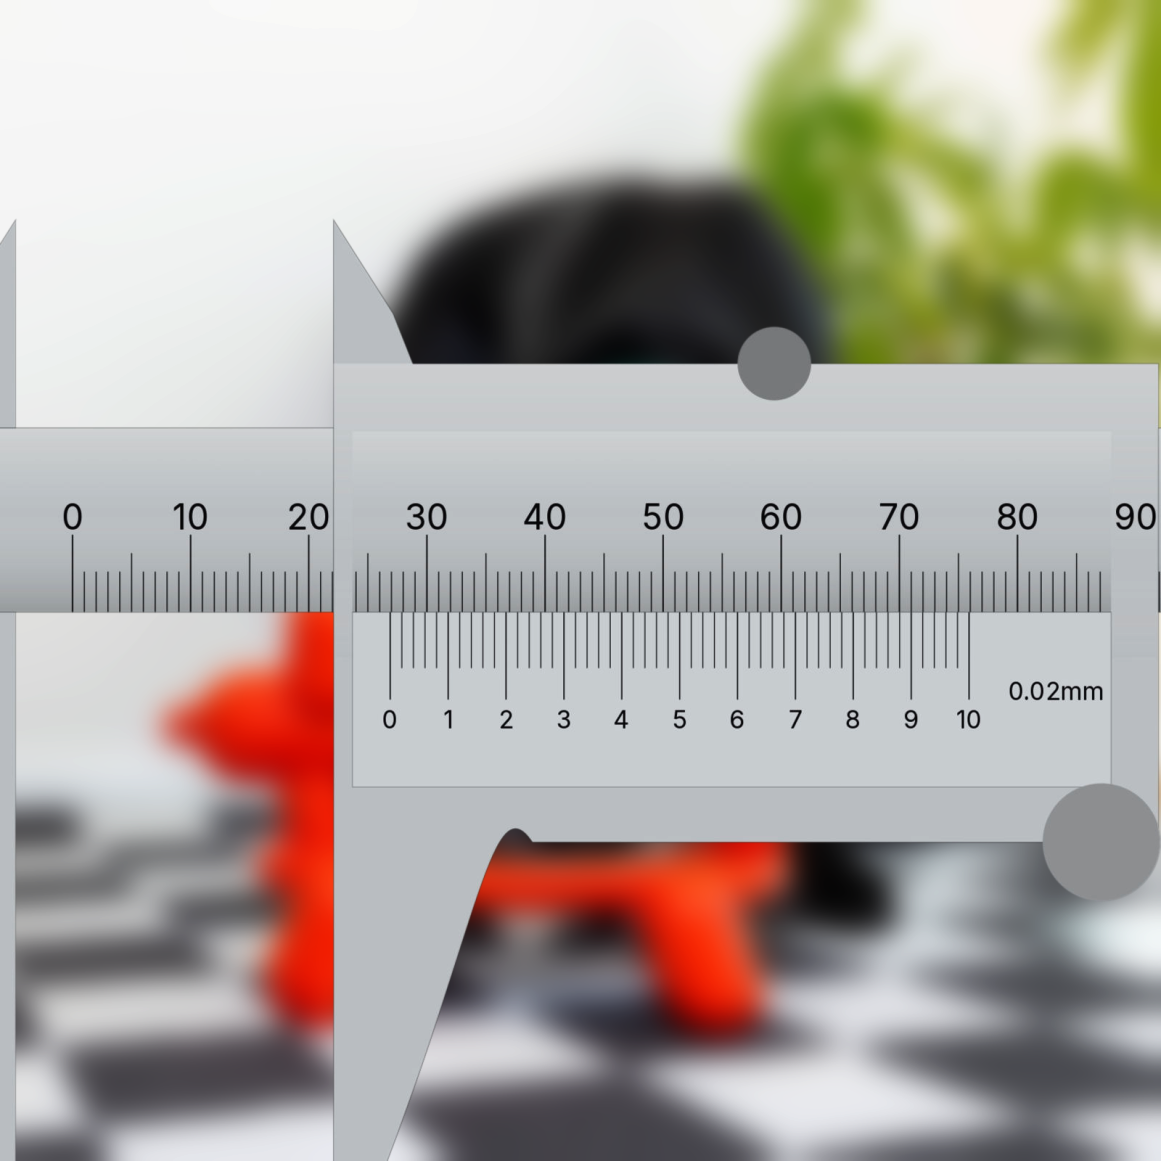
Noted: {"value": 26.9, "unit": "mm"}
